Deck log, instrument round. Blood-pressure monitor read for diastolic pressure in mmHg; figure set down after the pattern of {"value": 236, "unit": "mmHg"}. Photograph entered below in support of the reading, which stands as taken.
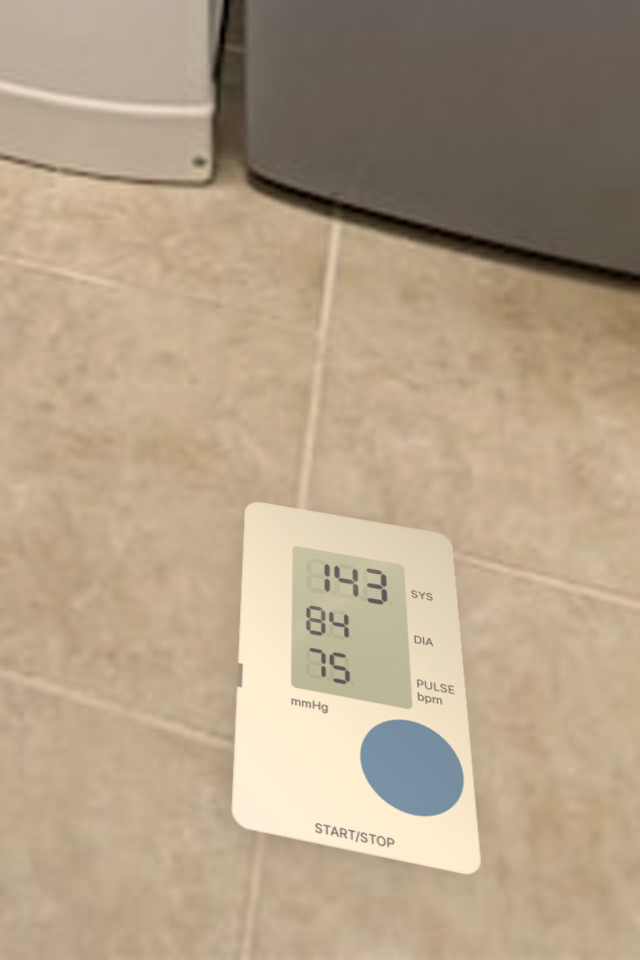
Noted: {"value": 84, "unit": "mmHg"}
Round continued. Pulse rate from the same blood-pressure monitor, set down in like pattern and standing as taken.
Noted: {"value": 75, "unit": "bpm"}
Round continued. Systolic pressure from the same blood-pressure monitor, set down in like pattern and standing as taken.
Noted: {"value": 143, "unit": "mmHg"}
